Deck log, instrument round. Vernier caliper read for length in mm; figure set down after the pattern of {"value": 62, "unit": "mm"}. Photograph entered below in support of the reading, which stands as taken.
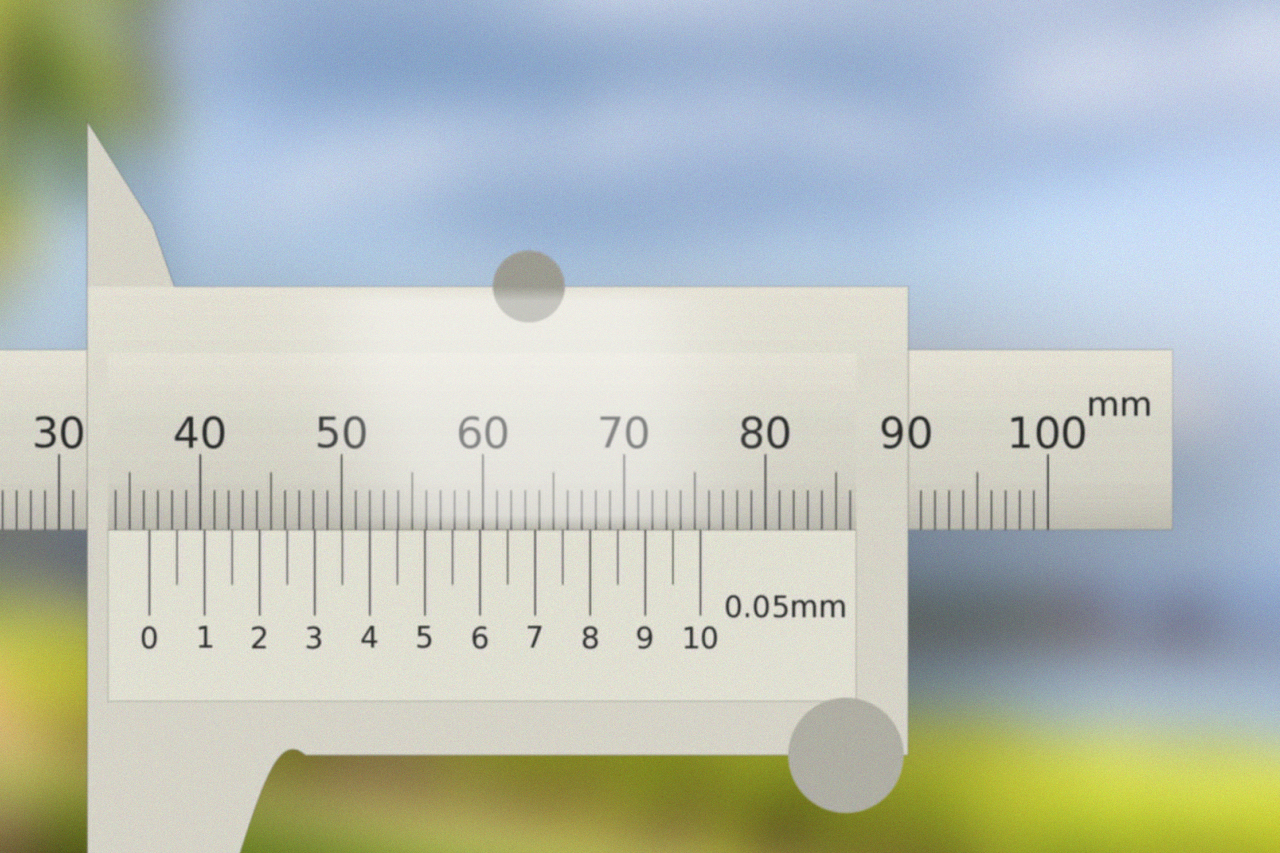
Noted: {"value": 36.4, "unit": "mm"}
